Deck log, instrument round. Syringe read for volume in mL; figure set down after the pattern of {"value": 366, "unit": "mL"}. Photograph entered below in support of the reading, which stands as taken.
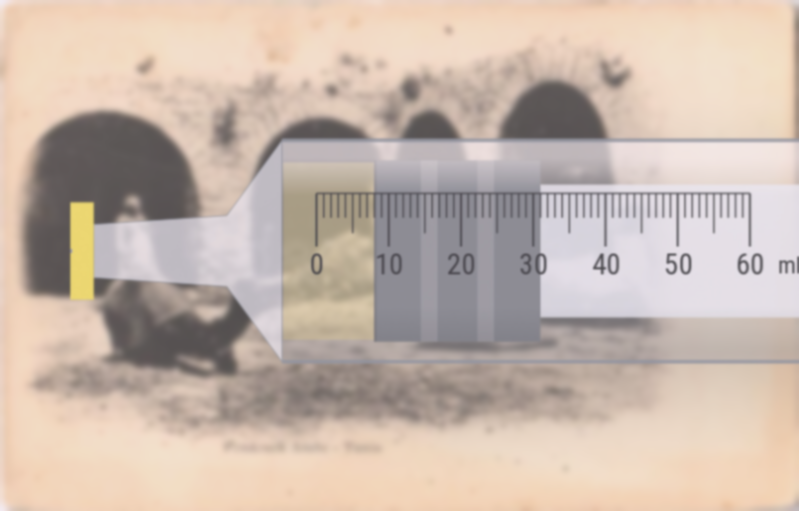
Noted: {"value": 8, "unit": "mL"}
